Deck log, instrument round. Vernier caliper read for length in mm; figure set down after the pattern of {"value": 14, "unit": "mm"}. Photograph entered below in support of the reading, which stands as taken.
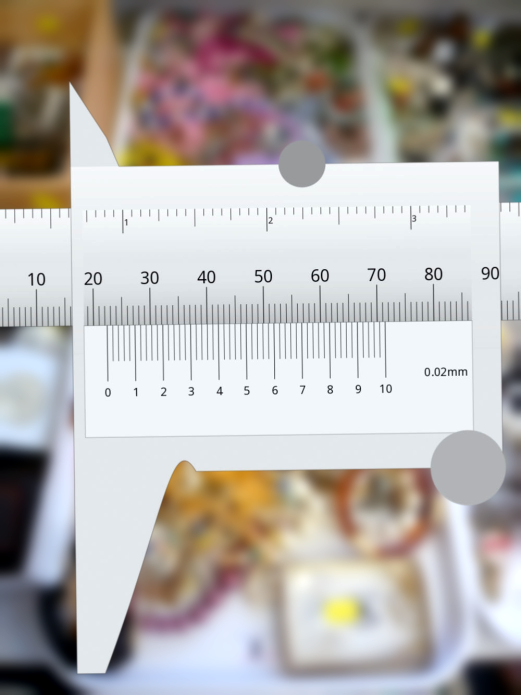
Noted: {"value": 22.4, "unit": "mm"}
